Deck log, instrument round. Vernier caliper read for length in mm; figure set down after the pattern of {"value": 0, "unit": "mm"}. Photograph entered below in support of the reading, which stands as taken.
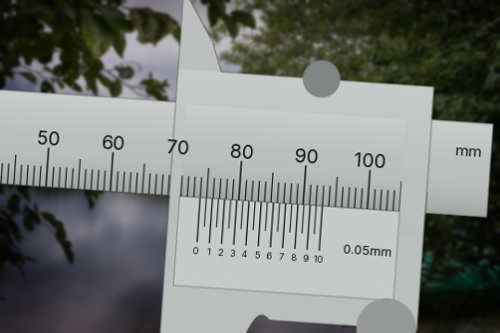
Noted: {"value": 74.0, "unit": "mm"}
